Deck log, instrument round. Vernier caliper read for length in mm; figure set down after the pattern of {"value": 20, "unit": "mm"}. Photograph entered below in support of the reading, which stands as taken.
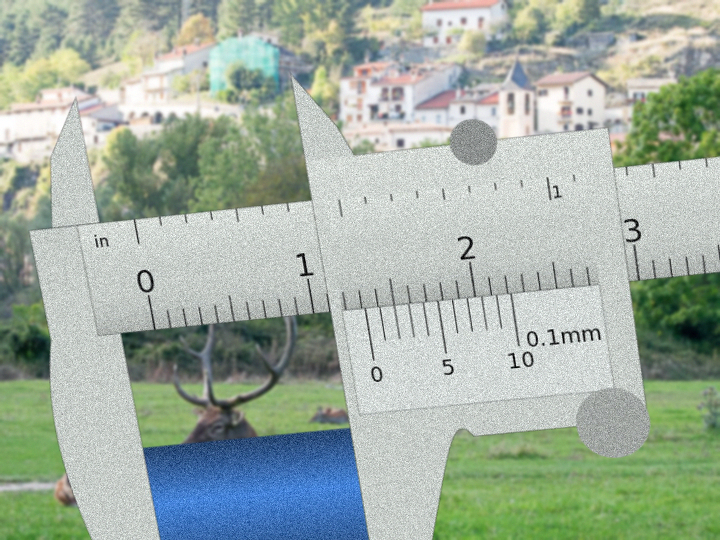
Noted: {"value": 13.2, "unit": "mm"}
